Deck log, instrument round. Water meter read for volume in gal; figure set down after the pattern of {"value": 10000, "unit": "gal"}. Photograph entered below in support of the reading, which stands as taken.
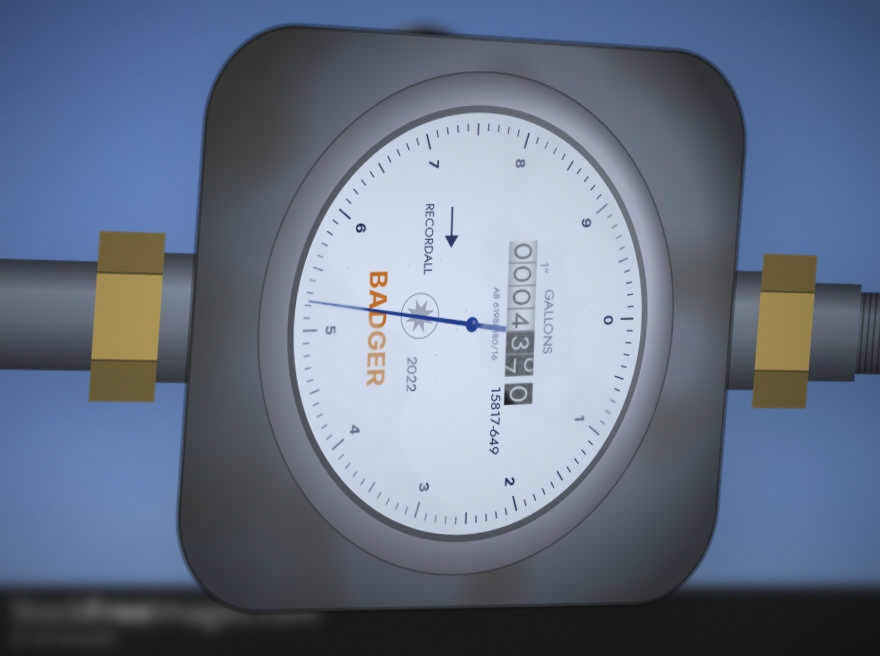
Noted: {"value": 4365.2, "unit": "gal"}
